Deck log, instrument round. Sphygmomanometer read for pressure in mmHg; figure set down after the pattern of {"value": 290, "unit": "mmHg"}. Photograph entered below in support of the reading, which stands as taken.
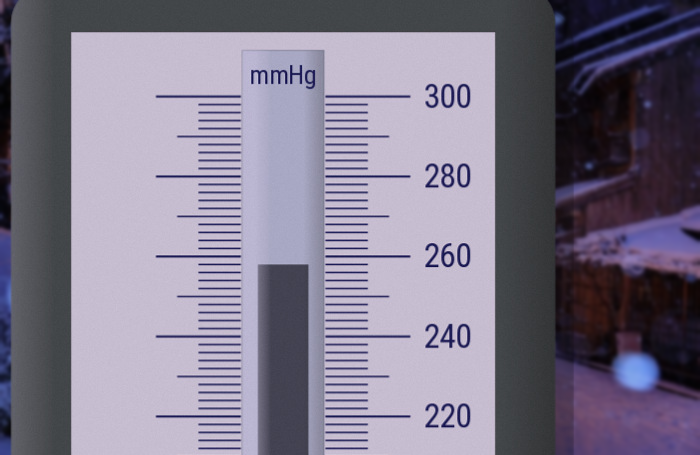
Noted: {"value": 258, "unit": "mmHg"}
